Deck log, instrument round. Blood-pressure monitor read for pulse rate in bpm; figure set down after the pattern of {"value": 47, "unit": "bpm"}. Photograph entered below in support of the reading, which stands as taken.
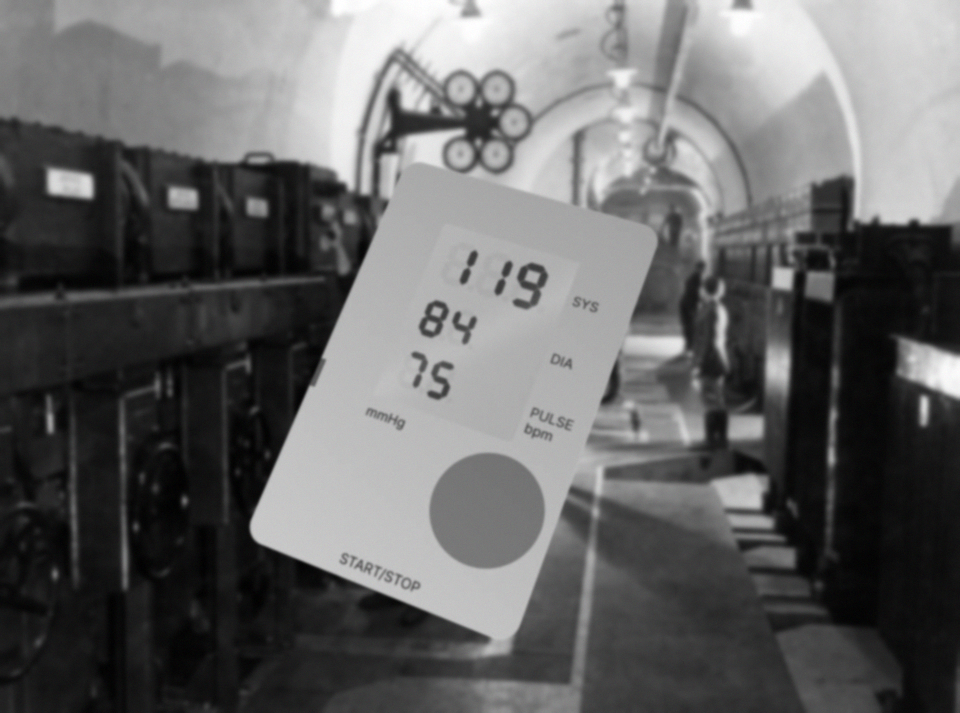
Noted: {"value": 75, "unit": "bpm"}
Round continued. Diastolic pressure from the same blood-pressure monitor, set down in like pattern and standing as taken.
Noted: {"value": 84, "unit": "mmHg"}
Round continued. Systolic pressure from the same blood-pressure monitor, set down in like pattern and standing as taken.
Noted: {"value": 119, "unit": "mmHg"}
